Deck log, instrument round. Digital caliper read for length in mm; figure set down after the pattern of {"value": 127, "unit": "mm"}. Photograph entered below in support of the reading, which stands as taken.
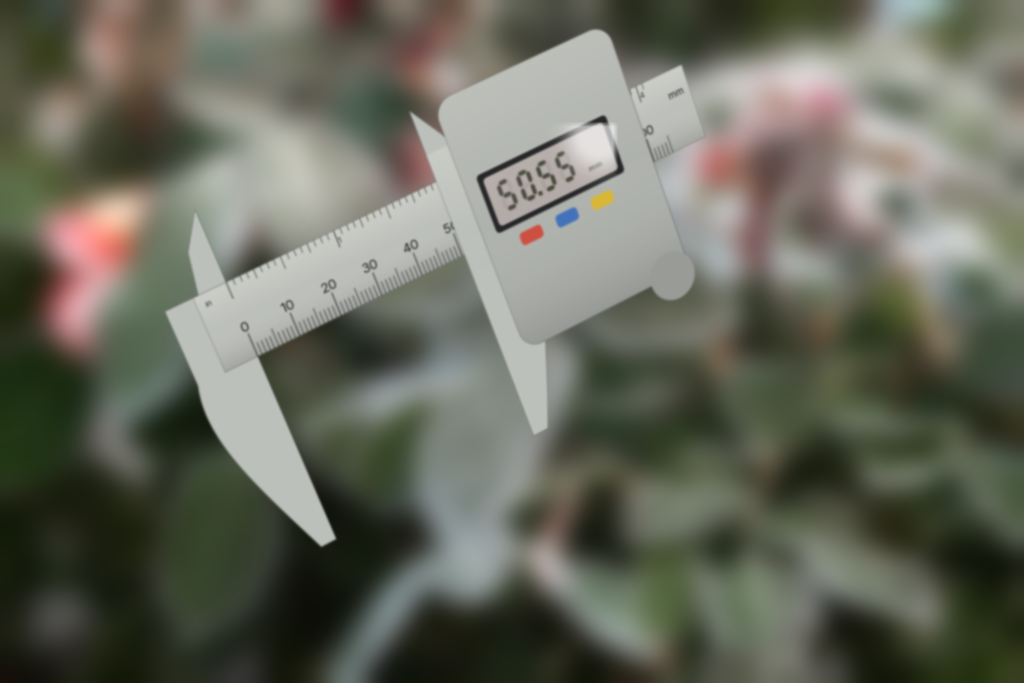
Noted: {"value": 50.55, "unit": "mm"}
